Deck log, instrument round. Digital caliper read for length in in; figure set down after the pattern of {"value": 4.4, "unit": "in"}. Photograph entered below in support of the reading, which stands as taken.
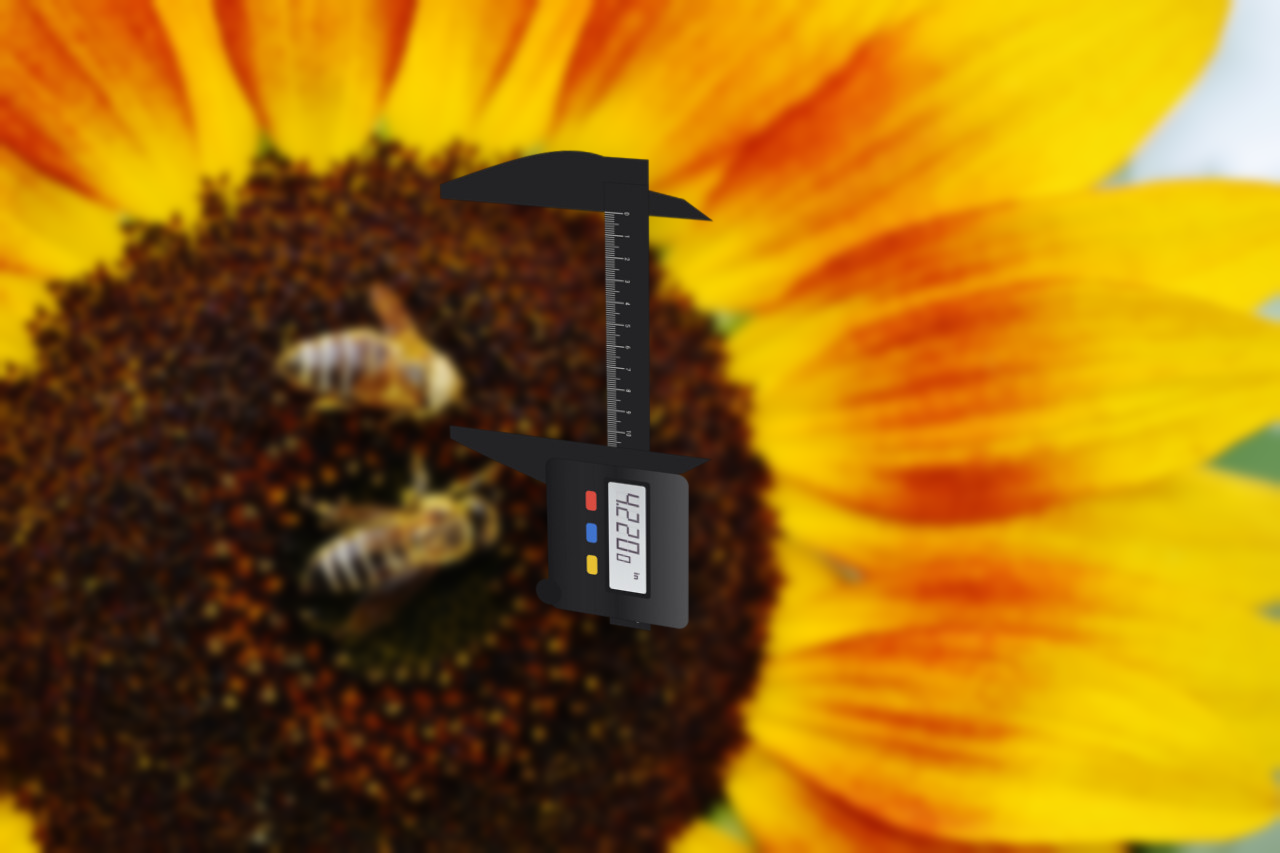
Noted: {"value": 4.2200, "unit": "in"}
